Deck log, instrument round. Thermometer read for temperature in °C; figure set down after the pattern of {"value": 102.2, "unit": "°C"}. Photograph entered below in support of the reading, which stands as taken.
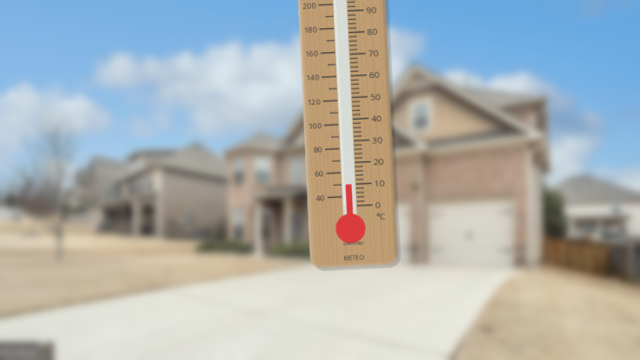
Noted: {"value": 10, "unit": "°C"}
